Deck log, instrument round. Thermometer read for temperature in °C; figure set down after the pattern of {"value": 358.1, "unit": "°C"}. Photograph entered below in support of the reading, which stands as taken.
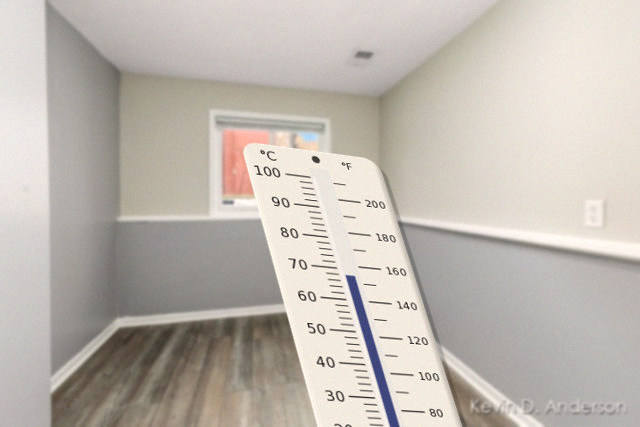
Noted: {"value": 68, "unit": "°C"}
